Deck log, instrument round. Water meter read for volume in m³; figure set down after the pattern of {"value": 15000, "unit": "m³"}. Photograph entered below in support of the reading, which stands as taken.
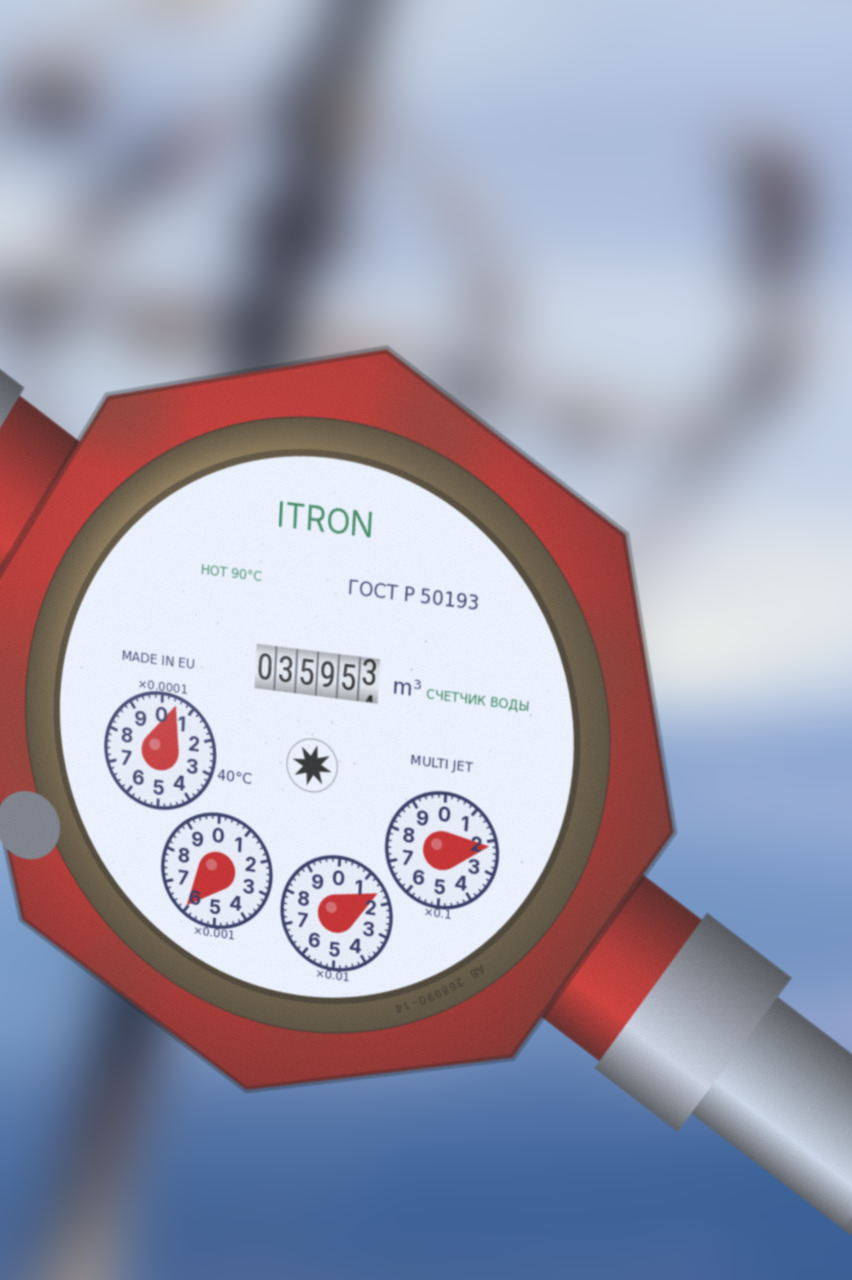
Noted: {"value": 35953.2160, "unit": "m³"}
